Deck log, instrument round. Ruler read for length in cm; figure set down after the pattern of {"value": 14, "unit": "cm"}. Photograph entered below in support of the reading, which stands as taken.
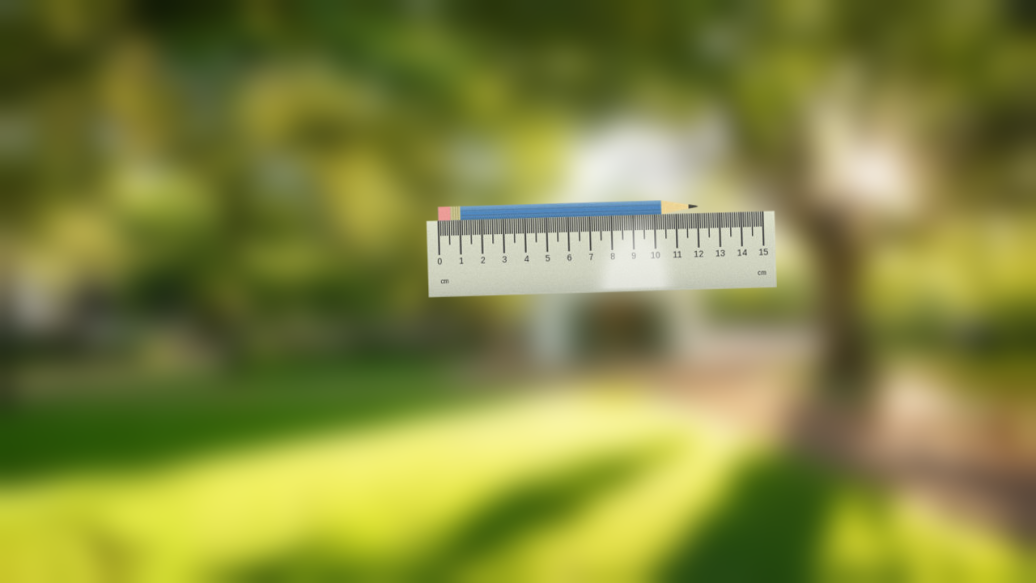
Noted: {"value": 12, "unit": "cm"}
